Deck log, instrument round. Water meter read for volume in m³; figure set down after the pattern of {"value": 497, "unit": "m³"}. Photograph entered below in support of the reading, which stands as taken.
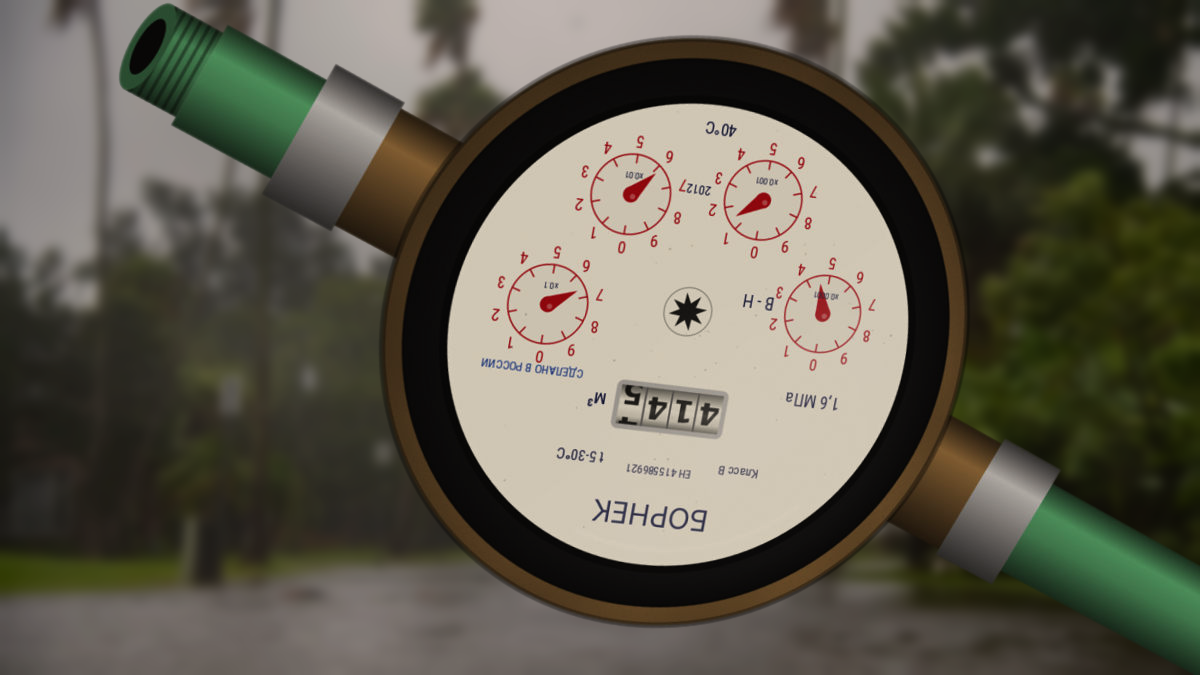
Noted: {"value": 4144.6614, "unit": "m³"}
